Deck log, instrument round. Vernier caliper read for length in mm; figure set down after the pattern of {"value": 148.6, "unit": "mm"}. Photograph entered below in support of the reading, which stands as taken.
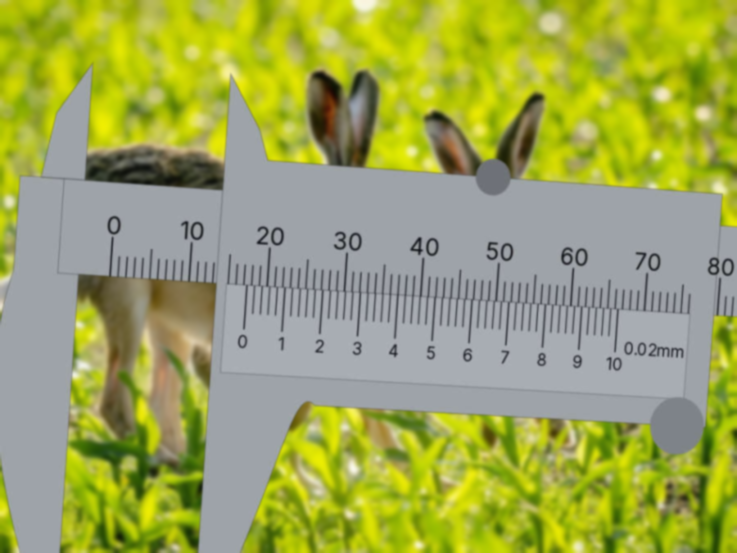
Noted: {"value": 17.4, "unit": "mm"}
